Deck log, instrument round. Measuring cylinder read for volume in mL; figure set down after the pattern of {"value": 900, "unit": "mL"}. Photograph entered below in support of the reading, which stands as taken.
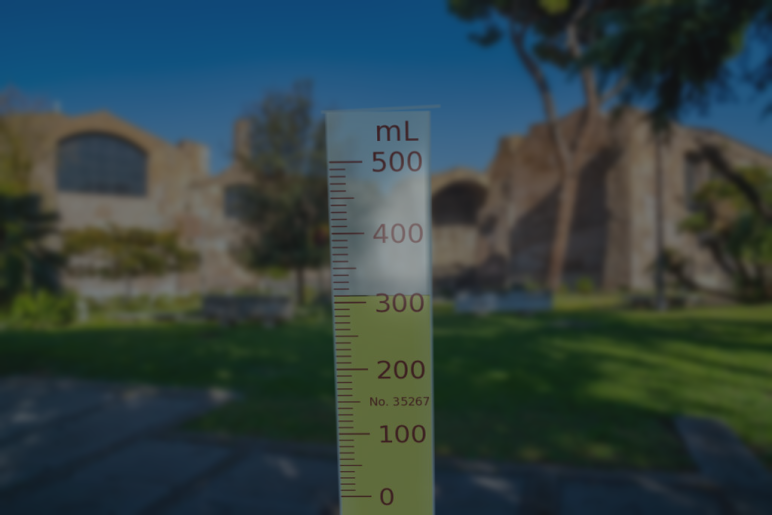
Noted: {"value": 310, "unit": "mL"}
